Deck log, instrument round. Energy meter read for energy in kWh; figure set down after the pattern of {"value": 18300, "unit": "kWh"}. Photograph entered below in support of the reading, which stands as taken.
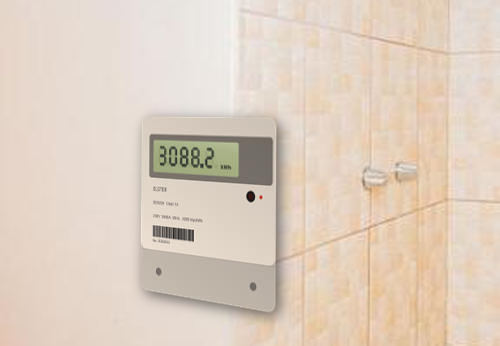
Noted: {"value": 3088.2, "unit": "kWh"}
